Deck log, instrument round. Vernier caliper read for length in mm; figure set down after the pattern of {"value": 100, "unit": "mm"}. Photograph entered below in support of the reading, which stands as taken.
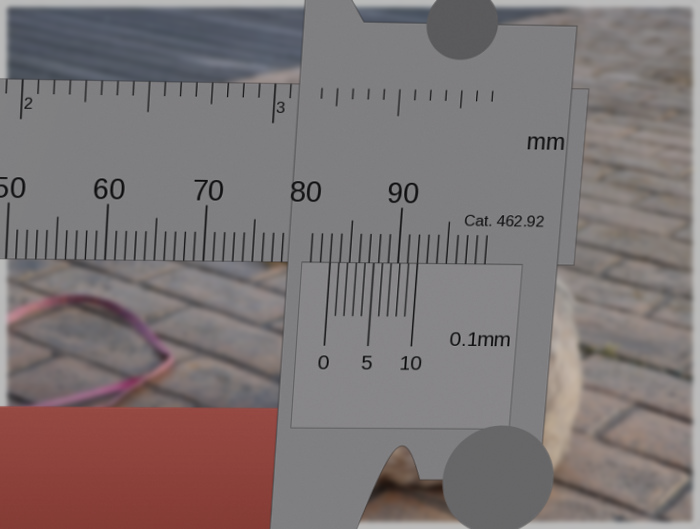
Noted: {"value": 83.0, "unit": "mm"}
